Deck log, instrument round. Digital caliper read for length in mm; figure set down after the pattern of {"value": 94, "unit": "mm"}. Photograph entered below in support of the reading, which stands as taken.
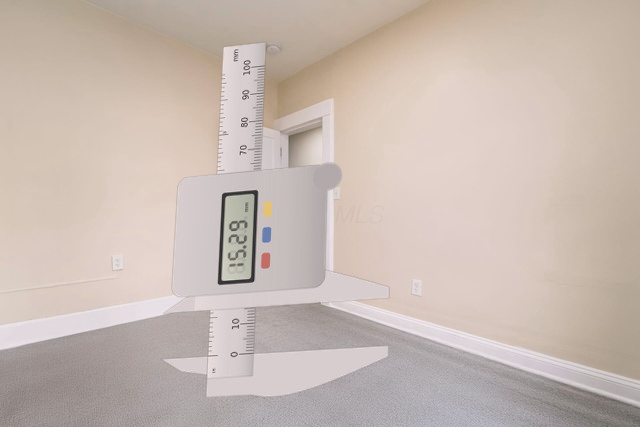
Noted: {"value": 15.29, "unit": "mm"}
